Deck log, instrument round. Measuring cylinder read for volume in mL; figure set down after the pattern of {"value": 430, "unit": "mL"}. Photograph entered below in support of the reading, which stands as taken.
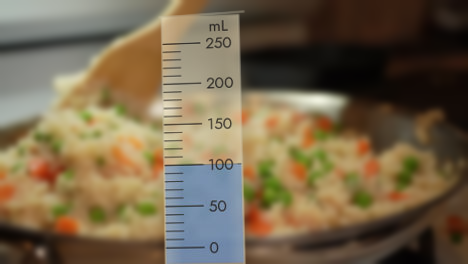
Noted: {"value": 100, "unit": "mL"}
